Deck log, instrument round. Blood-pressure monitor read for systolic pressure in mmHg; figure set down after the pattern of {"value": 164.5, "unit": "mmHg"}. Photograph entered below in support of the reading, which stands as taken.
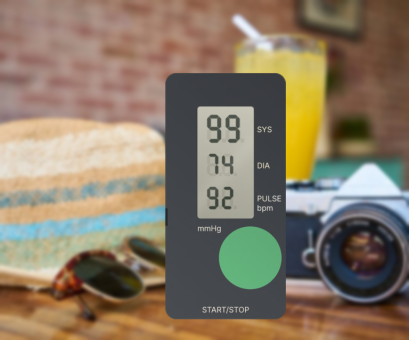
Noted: {"value": 99, "unit": "mmHg"}
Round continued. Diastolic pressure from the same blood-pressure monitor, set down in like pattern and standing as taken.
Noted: {"value": 74, "unit": "mmHg"}
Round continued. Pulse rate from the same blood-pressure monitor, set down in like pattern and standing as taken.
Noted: {"value": 92, "unit": "bpm"}
